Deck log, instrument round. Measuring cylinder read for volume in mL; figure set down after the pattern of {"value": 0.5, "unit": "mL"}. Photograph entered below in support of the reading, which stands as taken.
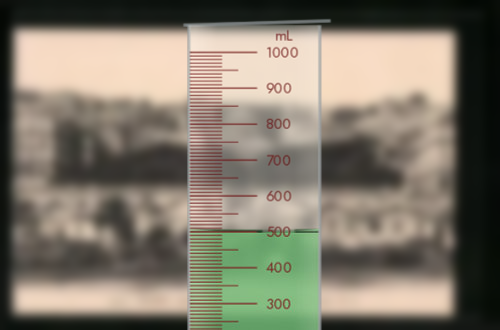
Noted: {"value": 500, "unit": "mL"}
